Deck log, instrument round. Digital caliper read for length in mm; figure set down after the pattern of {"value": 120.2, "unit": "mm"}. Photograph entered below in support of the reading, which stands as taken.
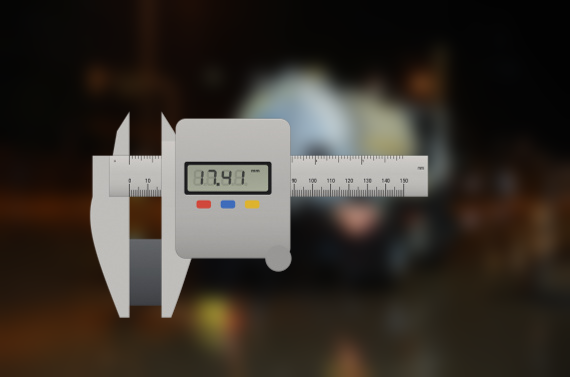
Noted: {"value": 17.41, "unit": "mm"}
